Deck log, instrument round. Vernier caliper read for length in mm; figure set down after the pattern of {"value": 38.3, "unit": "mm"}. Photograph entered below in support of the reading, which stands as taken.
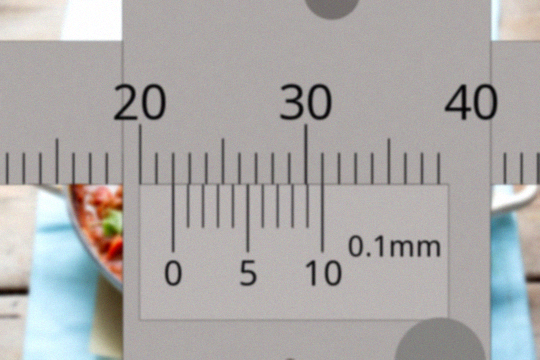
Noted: {"value": 22.0, "unit": "mm"}
